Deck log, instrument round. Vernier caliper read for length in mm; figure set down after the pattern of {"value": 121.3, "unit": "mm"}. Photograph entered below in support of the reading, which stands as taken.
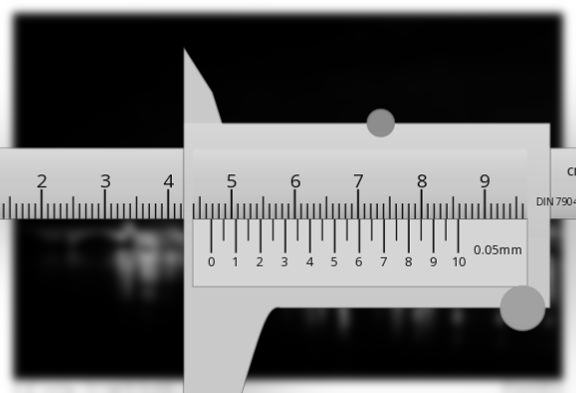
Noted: {"value": 46.8, "unit": "mm"}
